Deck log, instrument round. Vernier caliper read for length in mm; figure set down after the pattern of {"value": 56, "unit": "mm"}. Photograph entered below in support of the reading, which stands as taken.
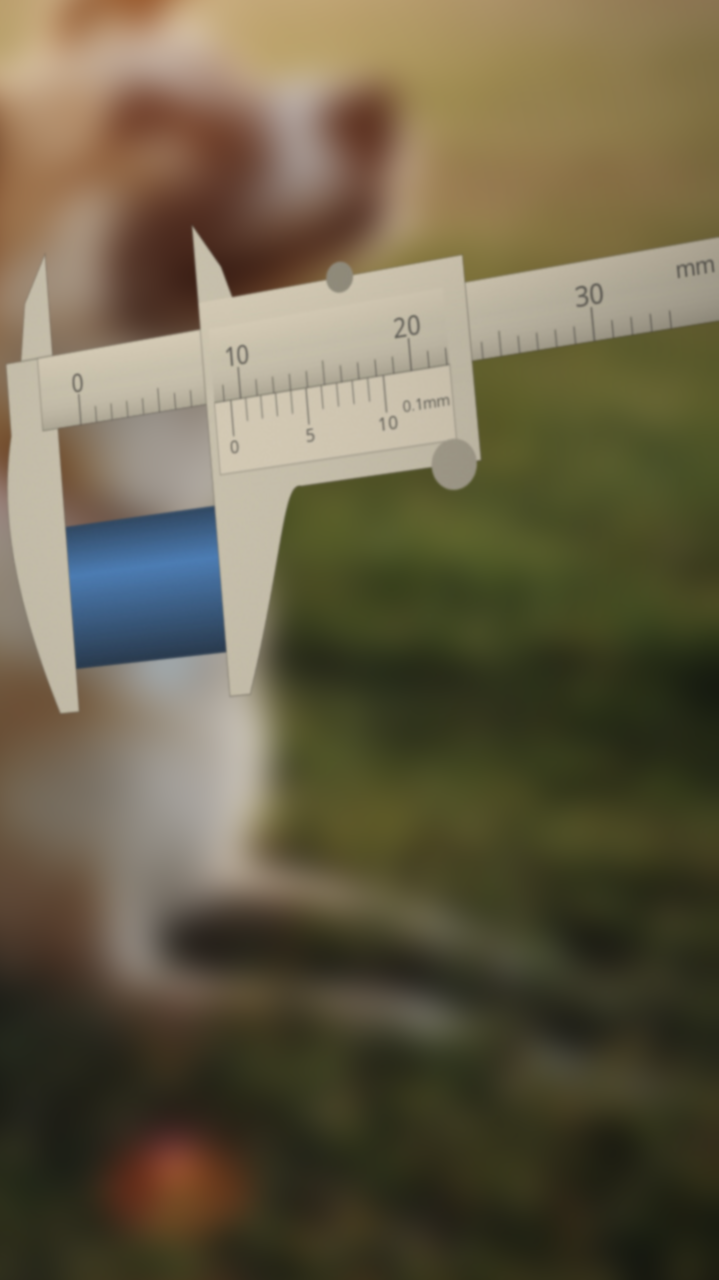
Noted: {"value": 9.4, "unit": "mm"}
